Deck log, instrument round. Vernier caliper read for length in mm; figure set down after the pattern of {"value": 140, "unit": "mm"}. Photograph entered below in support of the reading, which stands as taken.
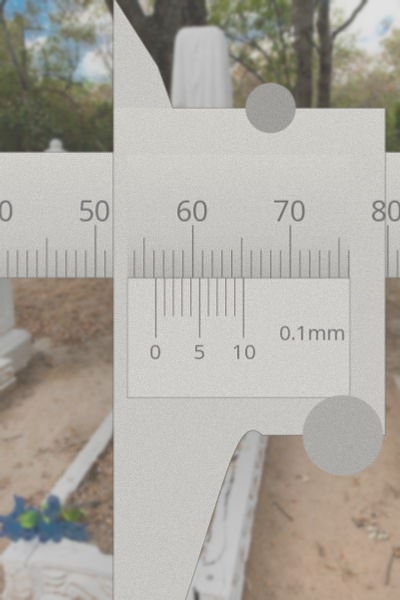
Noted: {"value": 56.2, "unit": "mm"}
